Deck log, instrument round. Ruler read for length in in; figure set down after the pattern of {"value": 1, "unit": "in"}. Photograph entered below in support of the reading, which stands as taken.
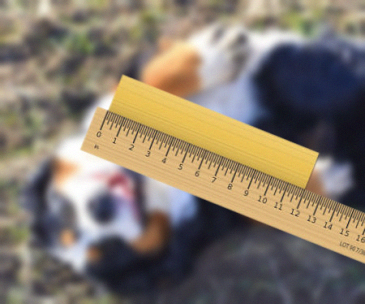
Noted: {"value": 12, "unit": "in"}
